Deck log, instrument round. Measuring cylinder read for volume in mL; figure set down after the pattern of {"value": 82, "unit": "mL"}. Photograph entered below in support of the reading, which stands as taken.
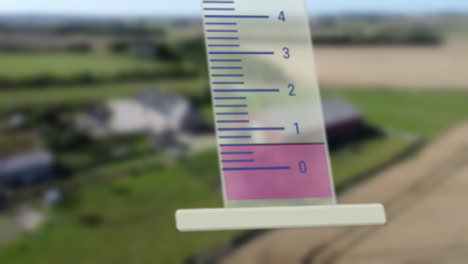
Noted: {"value": 0.6, "unit": "mL"}
